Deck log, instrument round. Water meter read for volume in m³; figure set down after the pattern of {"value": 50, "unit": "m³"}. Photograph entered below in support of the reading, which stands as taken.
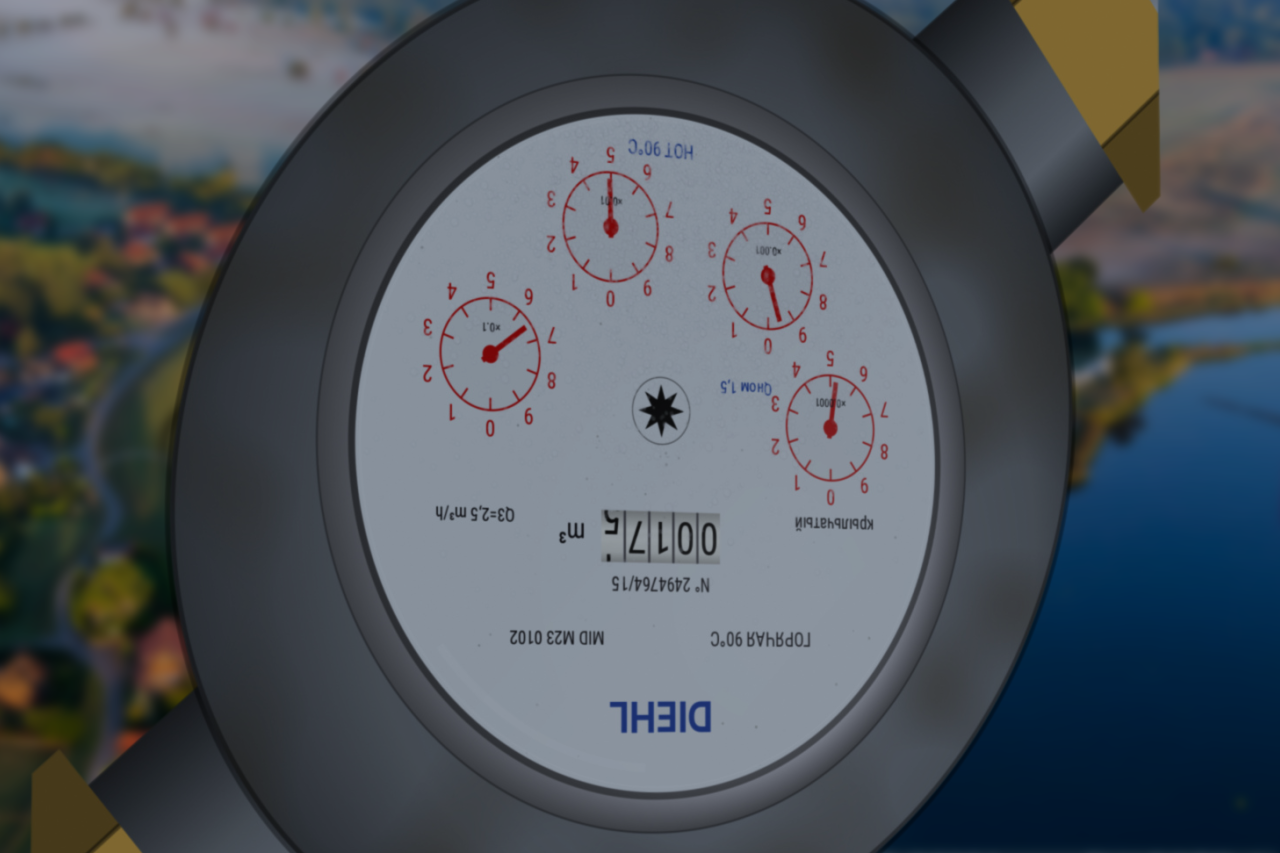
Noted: {"value": 174.6495, "unit": "m³"}
